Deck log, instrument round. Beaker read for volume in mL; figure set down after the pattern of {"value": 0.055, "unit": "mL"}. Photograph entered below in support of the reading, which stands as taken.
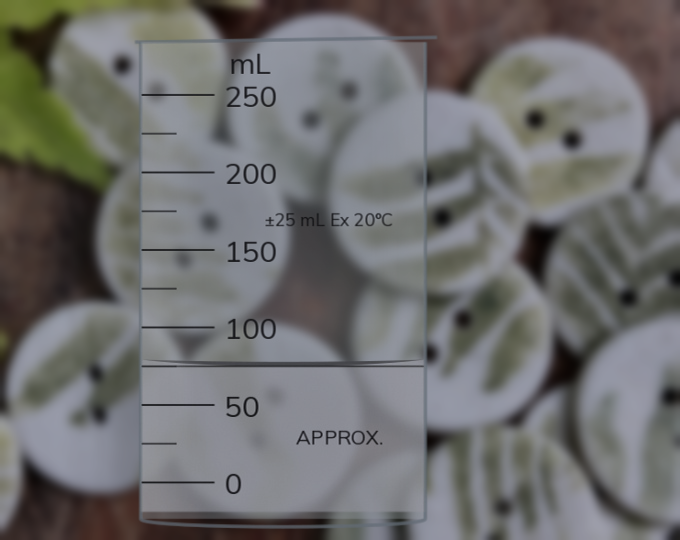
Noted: {"value": 75, "unit": "mL"}
